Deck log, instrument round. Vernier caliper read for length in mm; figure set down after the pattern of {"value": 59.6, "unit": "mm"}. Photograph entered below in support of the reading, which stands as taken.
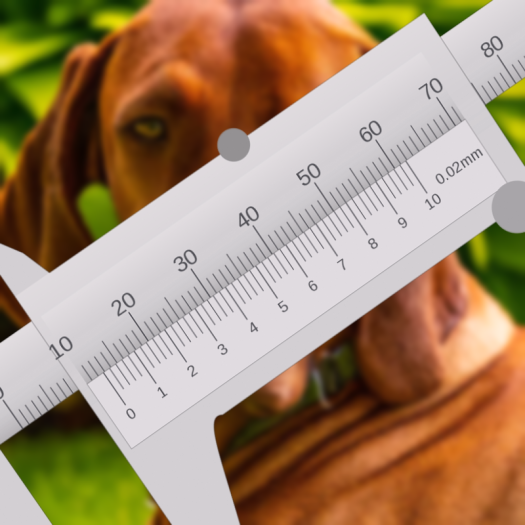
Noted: {"value": 12.8, "unit": "mm"}
